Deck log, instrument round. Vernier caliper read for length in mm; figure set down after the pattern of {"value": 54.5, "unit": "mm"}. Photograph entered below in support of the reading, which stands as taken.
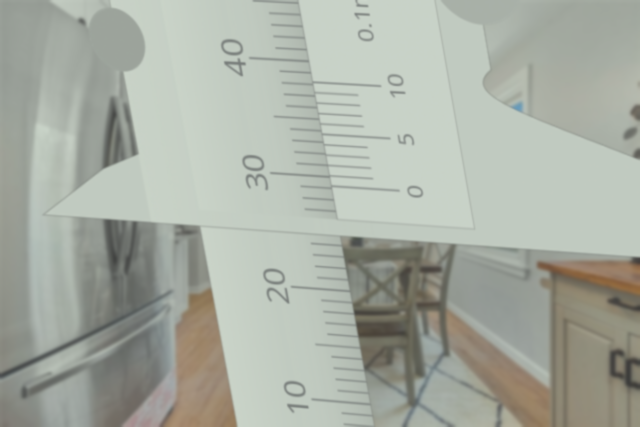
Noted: {"value": 29.2, "unit": "mm"}
